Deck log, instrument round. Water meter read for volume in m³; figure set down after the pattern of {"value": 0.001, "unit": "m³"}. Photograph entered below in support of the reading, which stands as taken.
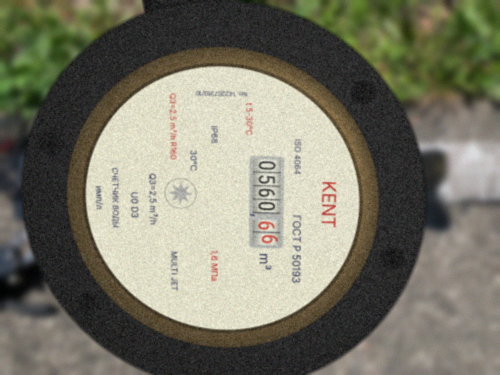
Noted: {"value": 560.66, "unit": "m³"}
